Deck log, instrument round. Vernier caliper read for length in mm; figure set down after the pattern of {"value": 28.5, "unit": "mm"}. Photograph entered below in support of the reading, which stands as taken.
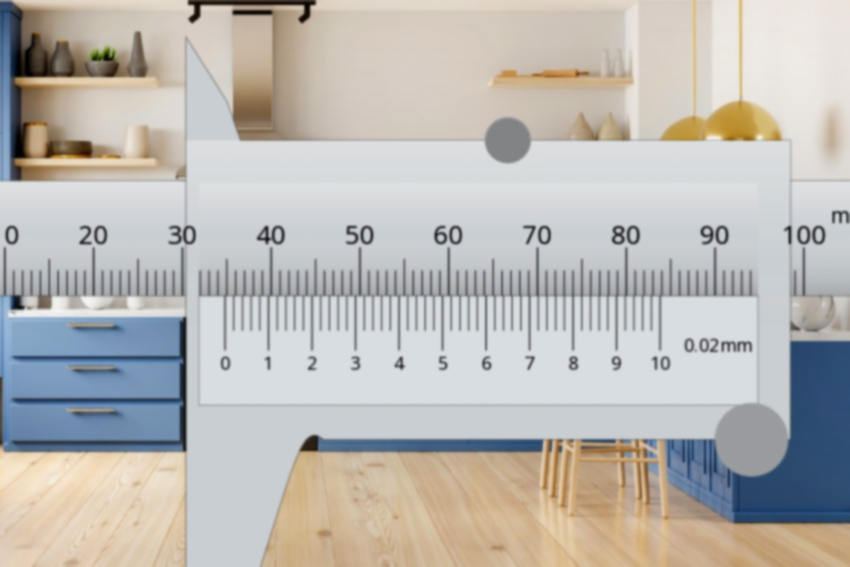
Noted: {"value": 34.8, "unit": "mm"}
